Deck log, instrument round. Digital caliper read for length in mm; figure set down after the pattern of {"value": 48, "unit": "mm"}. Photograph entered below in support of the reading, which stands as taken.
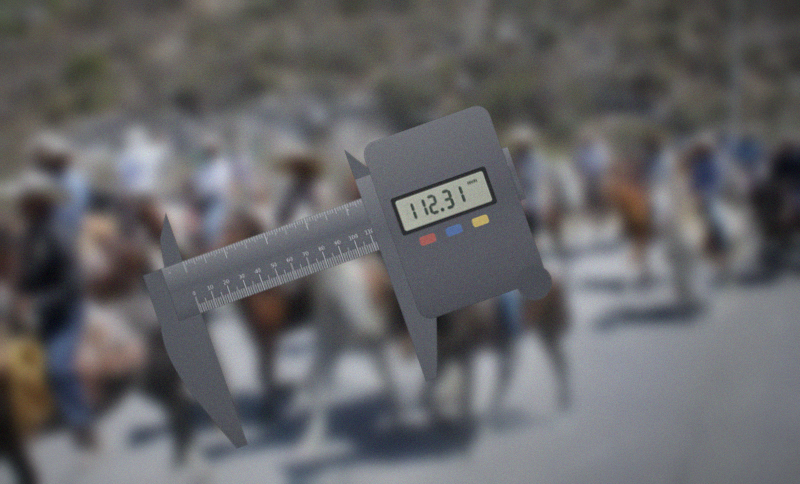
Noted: {"value": 112.31, "unit": "mm"}
